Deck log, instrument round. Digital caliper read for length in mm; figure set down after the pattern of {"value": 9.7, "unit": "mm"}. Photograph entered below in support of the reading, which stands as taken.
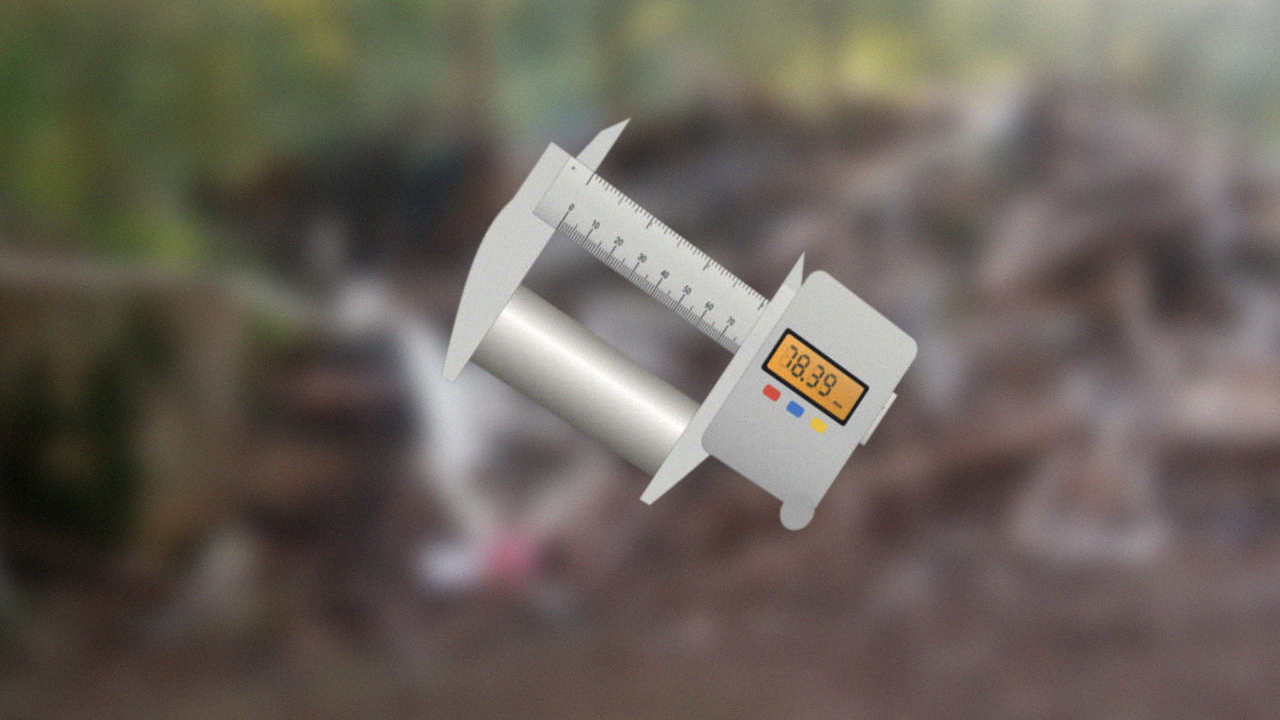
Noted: {"value": 78.39, "unit": "mm"}
